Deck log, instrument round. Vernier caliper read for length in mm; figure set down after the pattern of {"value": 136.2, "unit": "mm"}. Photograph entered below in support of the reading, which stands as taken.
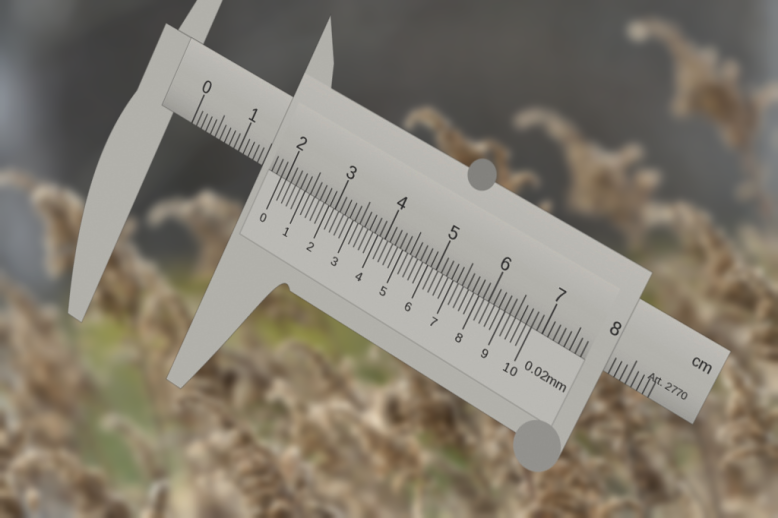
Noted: {"value": 19.0, "unit": "mm"}
